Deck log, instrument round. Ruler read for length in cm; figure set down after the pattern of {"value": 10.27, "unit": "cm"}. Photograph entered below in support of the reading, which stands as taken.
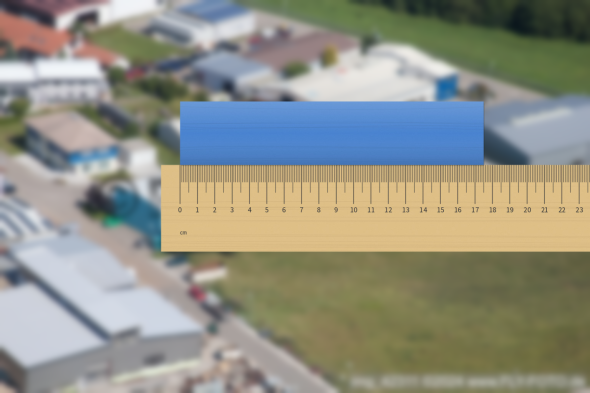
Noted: {"value": 17.5, "unit": "cm"}
